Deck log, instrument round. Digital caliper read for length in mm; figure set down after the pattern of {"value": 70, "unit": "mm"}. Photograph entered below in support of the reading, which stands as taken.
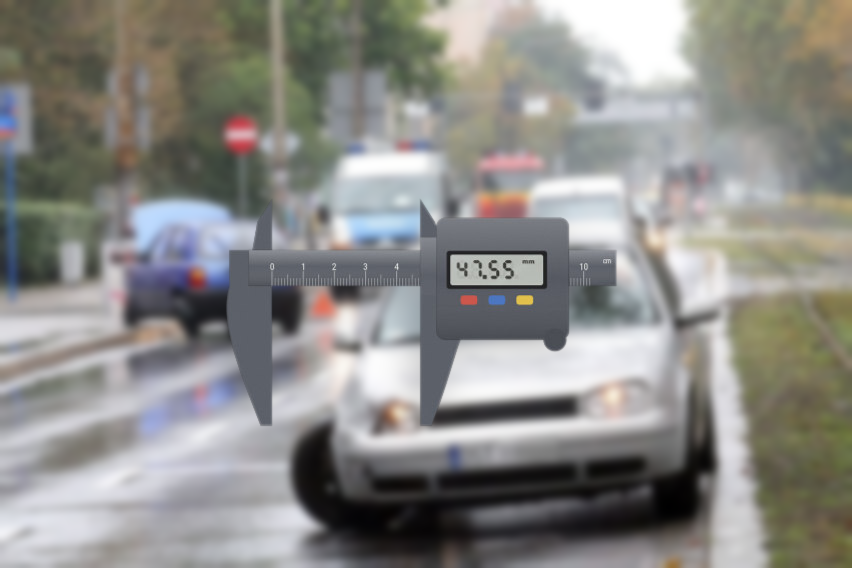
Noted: {"value": 47.55, "unit": "mm"}
